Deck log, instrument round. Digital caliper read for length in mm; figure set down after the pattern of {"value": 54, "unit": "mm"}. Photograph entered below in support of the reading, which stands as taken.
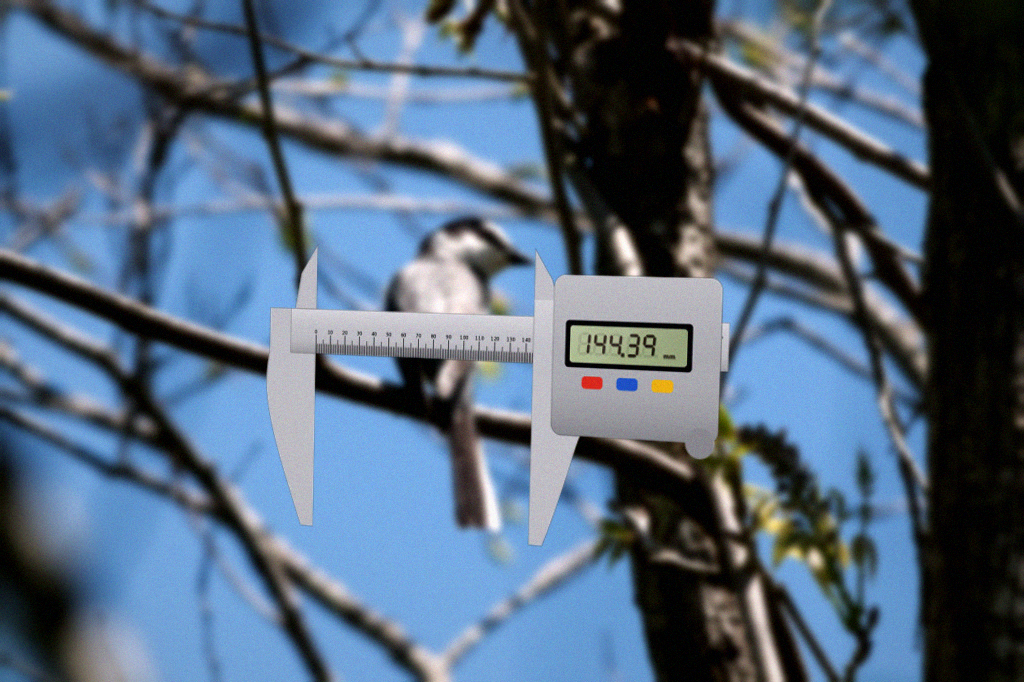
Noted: {"value": 144.39, "unit": "mm"}
